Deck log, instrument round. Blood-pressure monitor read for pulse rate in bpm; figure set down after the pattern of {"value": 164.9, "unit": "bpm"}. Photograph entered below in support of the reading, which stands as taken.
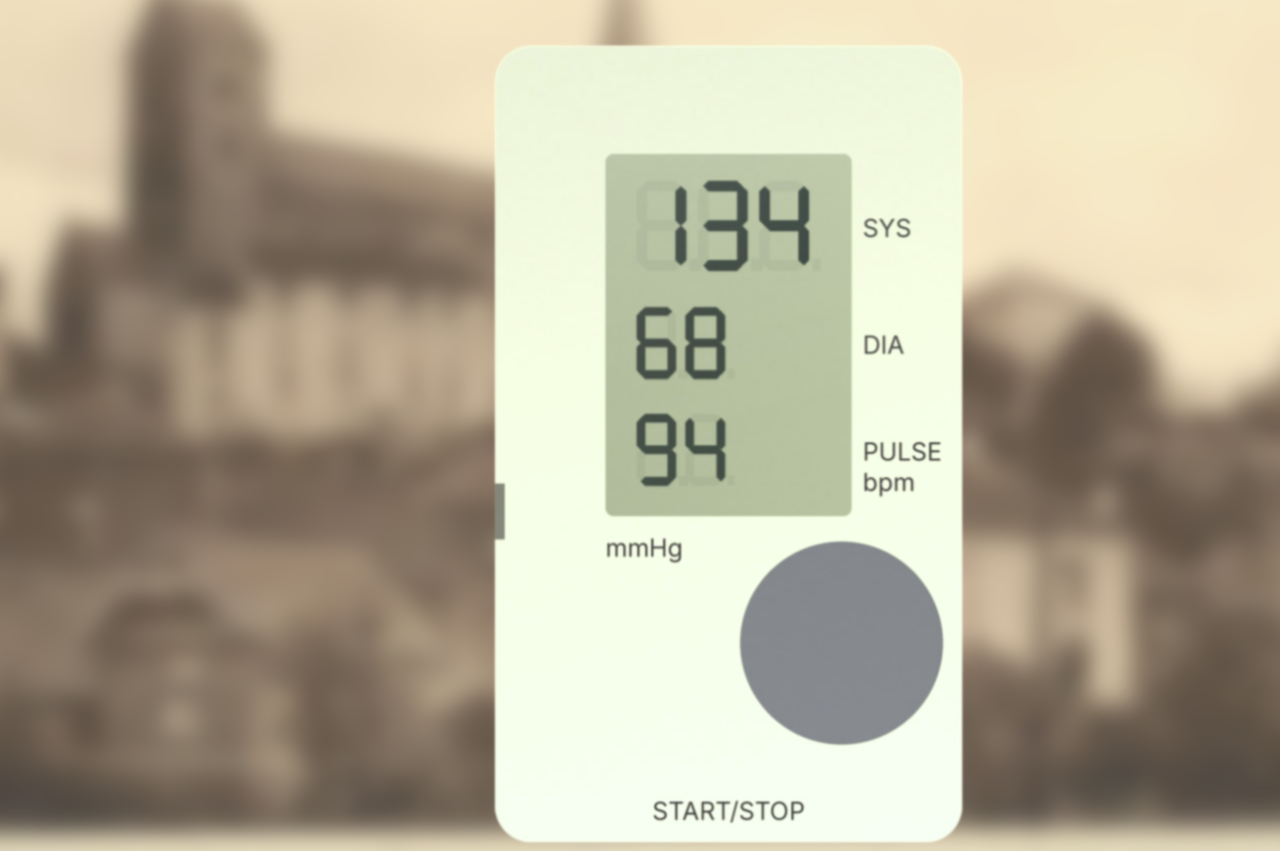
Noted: {"value": 94, "unit": "bpm"}
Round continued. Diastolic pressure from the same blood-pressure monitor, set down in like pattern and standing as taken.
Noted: {"value": 68, "unit": "mmHg"}
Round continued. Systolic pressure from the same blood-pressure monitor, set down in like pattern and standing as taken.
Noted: {"value": 134, "unit": "mmHg"}
